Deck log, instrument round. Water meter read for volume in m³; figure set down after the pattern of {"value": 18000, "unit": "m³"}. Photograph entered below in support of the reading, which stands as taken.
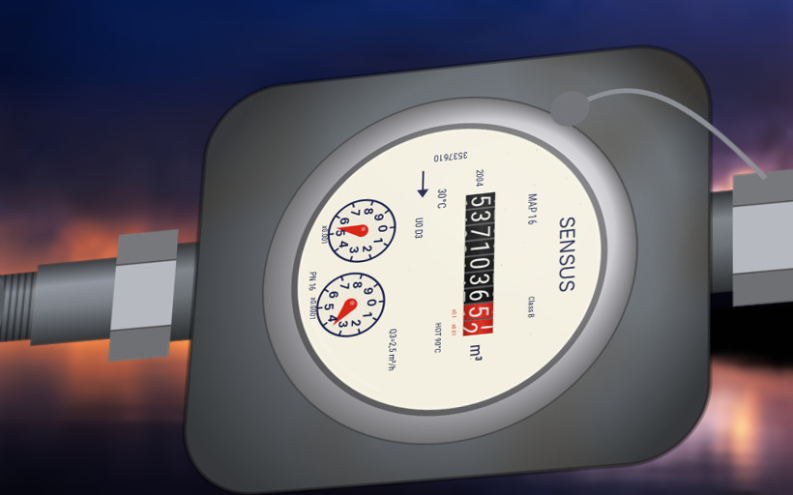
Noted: {"value": 5371036.5153, "unit": "m³"}
